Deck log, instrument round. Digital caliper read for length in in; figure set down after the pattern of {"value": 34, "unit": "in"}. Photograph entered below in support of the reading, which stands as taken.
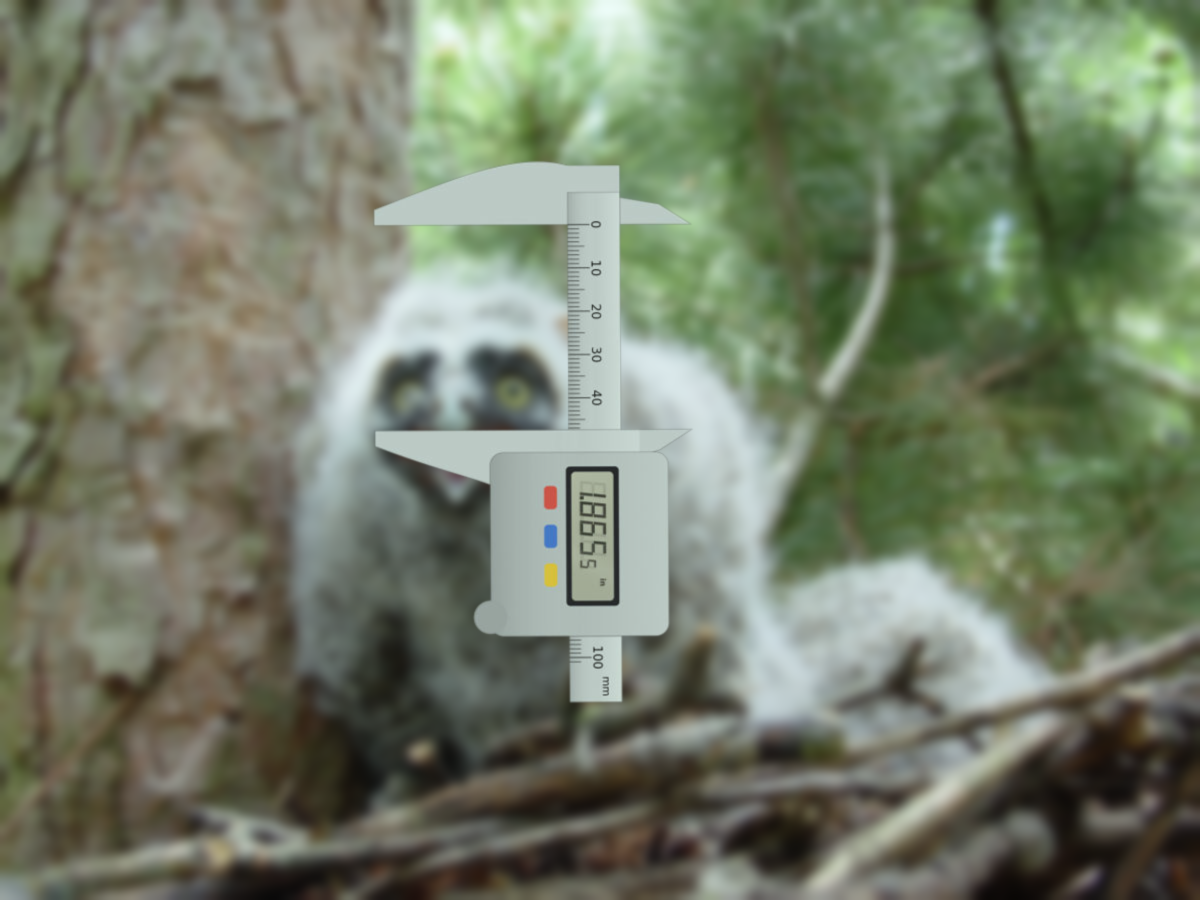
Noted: {"value": 1.8655, "unit": "in"}
